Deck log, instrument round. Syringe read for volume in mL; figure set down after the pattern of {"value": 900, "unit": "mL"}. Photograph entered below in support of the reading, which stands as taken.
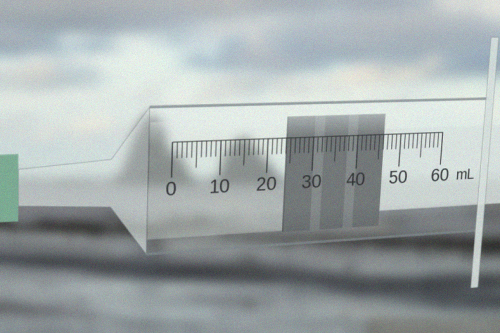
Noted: {"value": 24, "unit": "mL"}
